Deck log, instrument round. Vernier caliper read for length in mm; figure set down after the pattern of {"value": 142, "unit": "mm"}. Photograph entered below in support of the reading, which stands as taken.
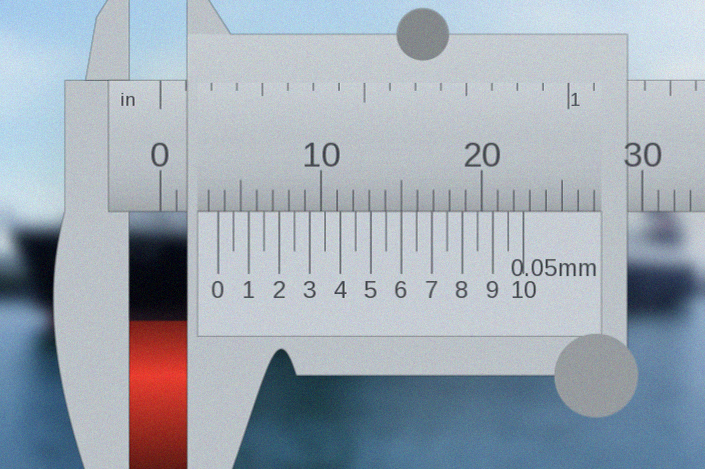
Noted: {"value": 3.6, "unit": "mm"}
